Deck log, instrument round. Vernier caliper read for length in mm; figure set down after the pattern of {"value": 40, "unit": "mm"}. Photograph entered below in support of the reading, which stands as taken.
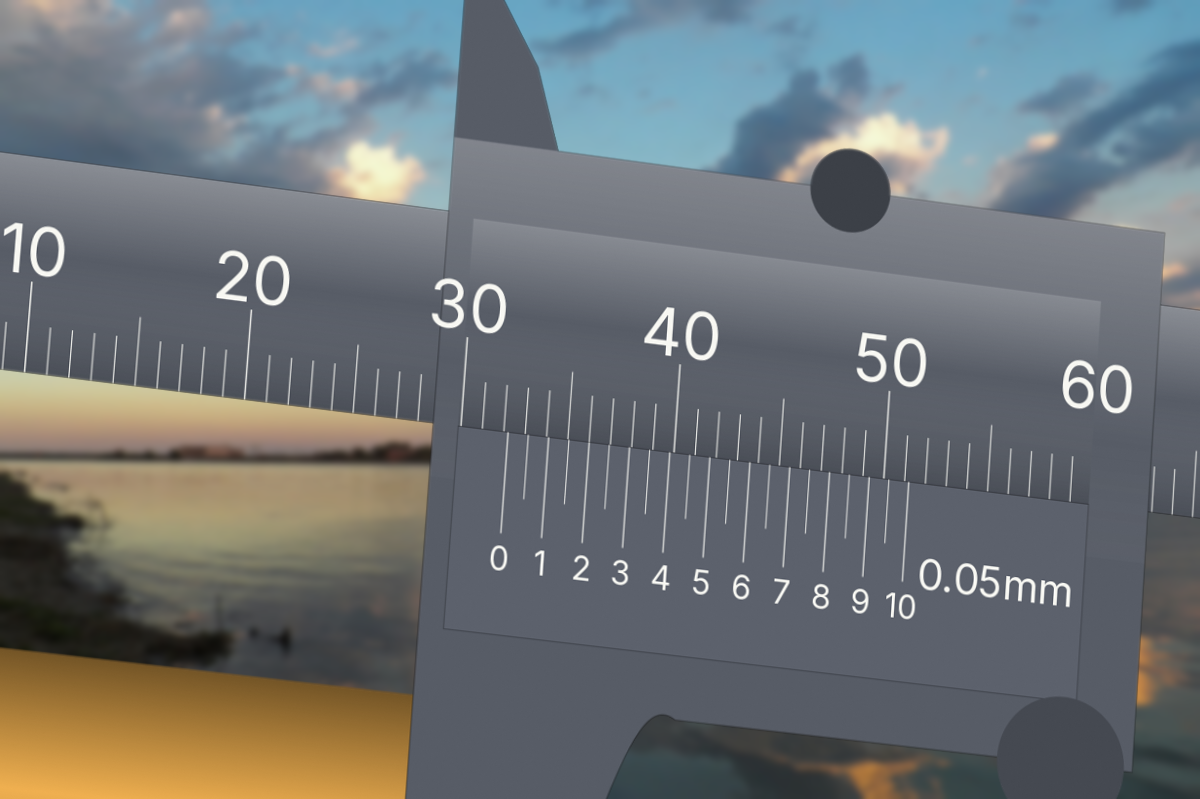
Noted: {"value": 32.2, "unit": "mm"}
